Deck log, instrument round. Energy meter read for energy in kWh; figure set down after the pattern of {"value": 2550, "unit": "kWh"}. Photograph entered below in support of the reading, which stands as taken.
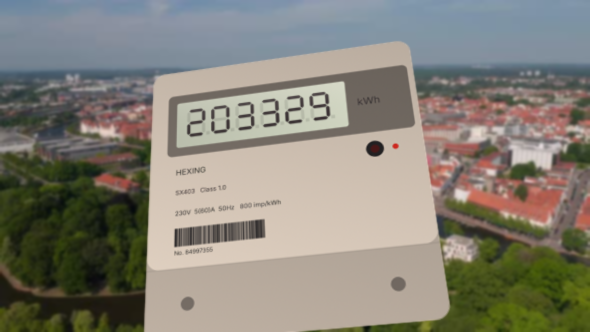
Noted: {"value": 203329, "unit": "kWh"}
